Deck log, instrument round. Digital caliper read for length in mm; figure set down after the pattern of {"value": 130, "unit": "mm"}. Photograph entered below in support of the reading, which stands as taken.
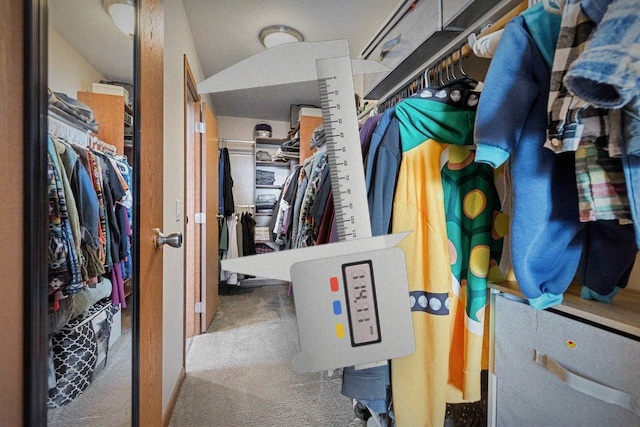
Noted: {"value": 114.11, "unit": "mm"}
